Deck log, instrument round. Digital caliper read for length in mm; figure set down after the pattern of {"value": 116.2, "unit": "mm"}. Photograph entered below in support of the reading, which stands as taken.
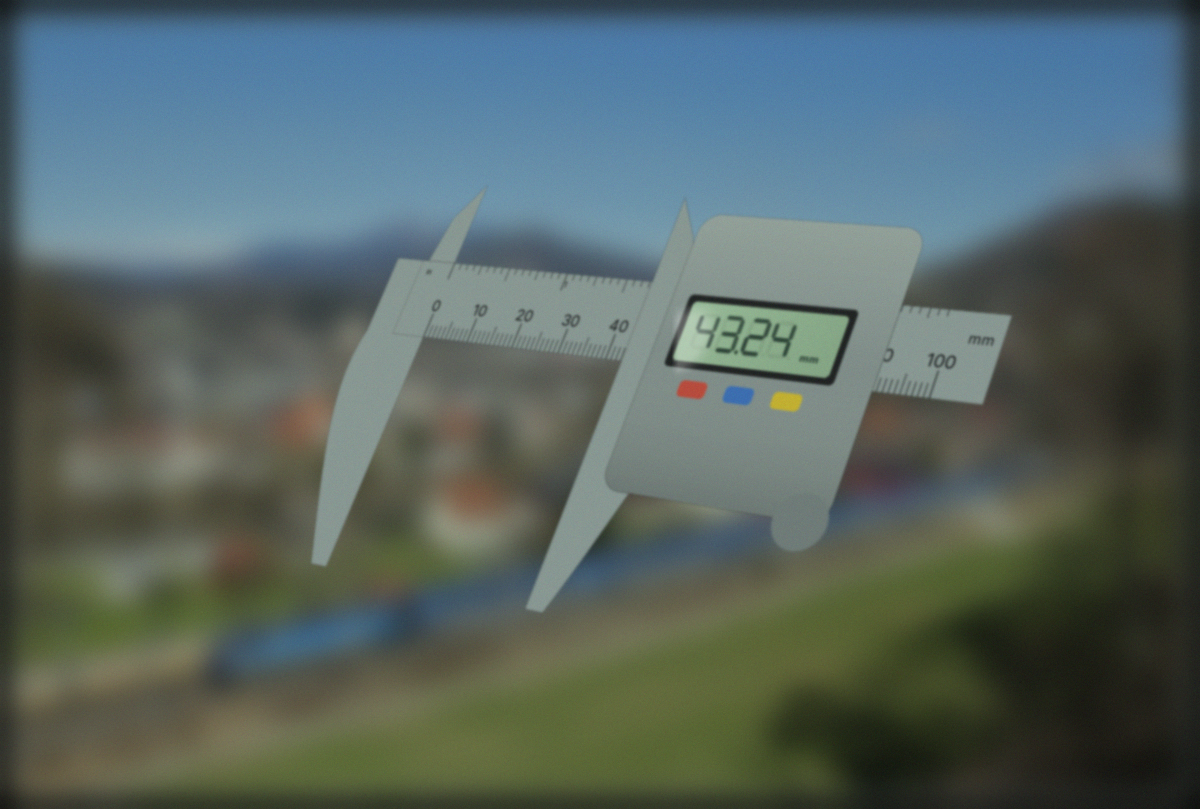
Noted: {"value": 43.24, "unit": "mm"}
